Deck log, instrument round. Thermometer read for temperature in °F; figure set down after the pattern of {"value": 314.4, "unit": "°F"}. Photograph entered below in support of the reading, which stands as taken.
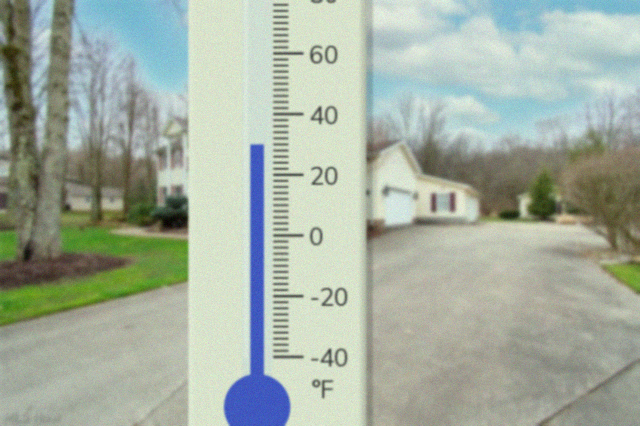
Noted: {"value": 30, "unit": "°F"}
